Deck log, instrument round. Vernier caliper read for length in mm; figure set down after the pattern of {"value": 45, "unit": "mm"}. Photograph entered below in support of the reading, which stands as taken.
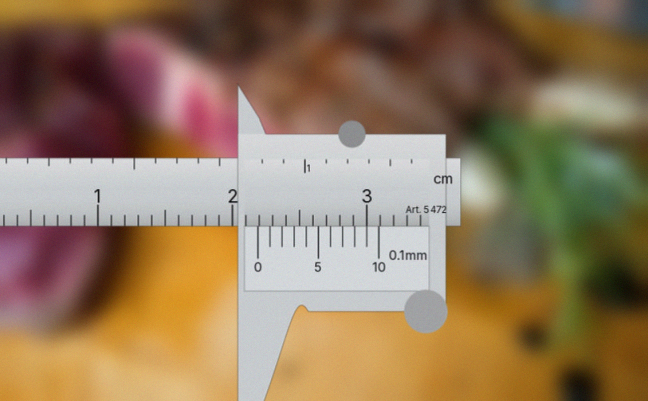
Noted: {"value": 21.9, "unit": "mm"}
